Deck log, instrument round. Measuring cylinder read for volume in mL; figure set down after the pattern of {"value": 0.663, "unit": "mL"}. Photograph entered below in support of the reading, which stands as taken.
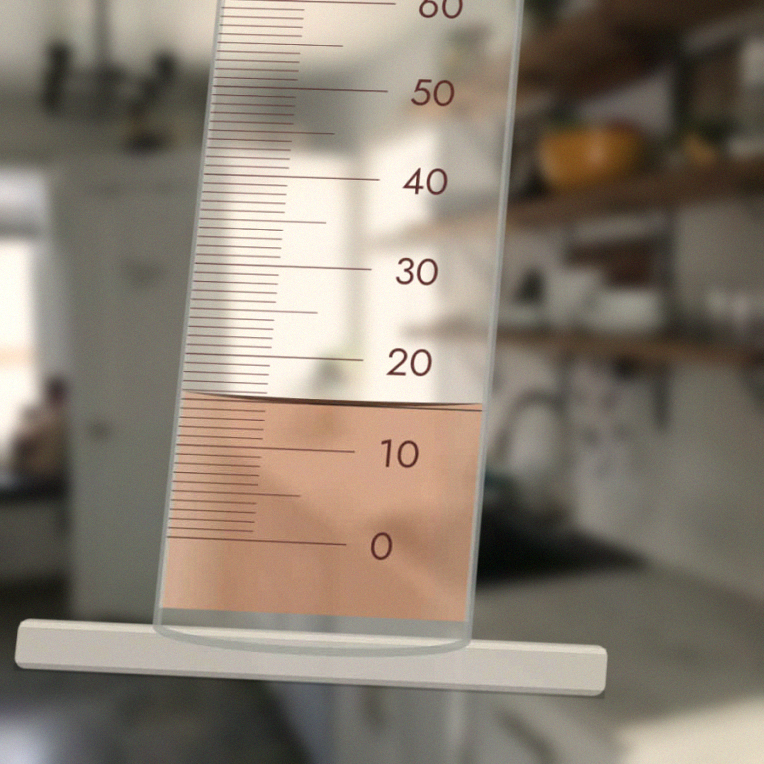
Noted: {"value": 15, "unit": "mL"}
